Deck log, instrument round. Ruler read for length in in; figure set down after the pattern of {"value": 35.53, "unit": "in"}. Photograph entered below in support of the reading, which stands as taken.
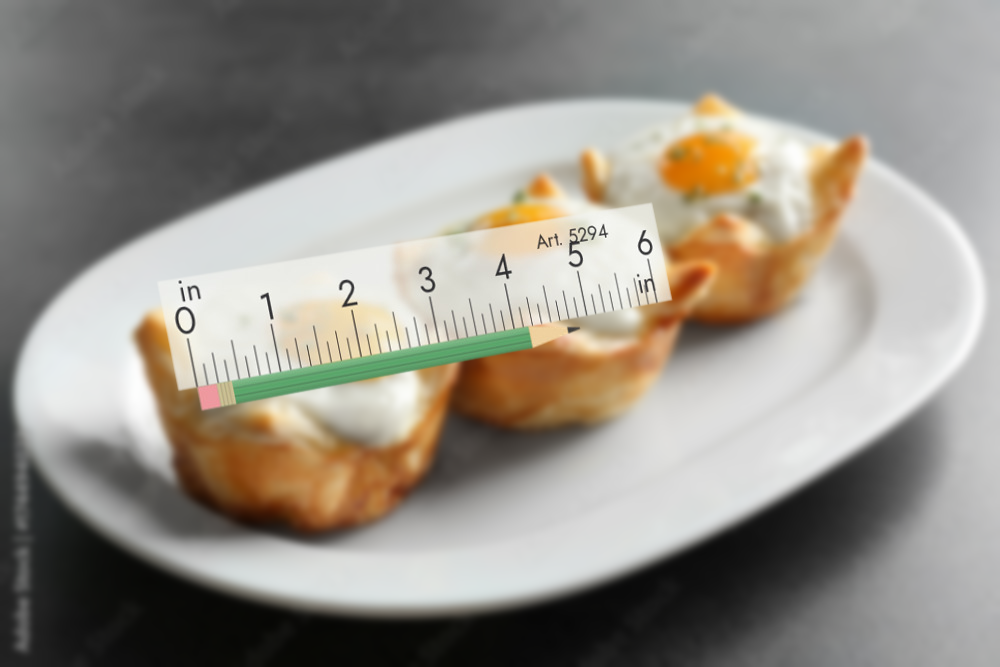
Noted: {"value": 4.875, "unit": "in"}
